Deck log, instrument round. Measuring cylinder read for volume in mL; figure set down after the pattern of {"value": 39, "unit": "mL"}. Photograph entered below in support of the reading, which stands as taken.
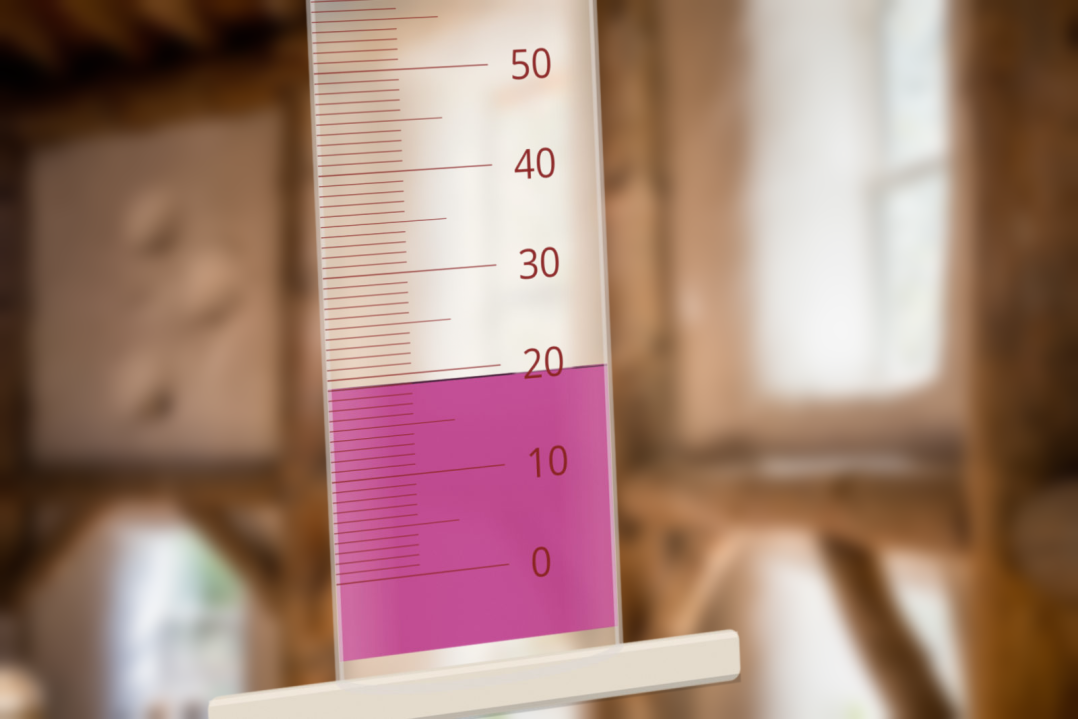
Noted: {"value": 19, "unit": "mL"}
